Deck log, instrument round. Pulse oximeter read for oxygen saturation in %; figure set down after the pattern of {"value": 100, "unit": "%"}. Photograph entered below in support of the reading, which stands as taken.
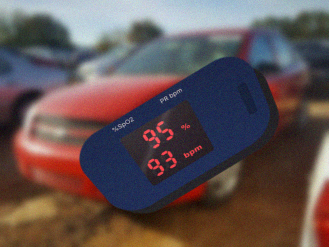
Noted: {"value": 95, "unit": "%"}
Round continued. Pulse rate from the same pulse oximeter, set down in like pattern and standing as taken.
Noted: {"value": 93, "unit": "bpm"}
